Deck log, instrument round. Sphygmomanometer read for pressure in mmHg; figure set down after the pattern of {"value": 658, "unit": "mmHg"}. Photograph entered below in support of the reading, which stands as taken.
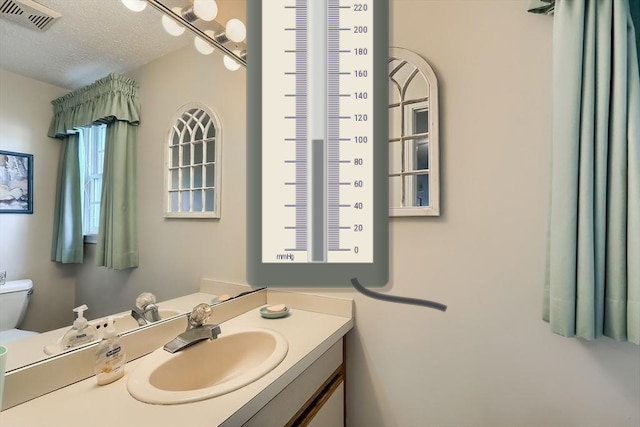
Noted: {"value": 100, "unit": "mmHg"}
